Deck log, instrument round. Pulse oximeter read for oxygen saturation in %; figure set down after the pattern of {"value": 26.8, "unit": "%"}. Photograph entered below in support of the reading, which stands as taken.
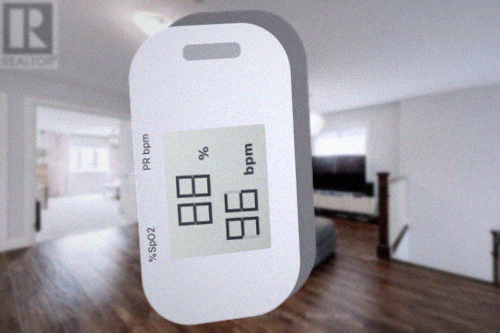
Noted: {"value": 88, "unit": "%"}
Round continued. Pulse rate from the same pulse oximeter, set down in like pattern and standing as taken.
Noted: {"value": 96, "unit": "bpm"}
